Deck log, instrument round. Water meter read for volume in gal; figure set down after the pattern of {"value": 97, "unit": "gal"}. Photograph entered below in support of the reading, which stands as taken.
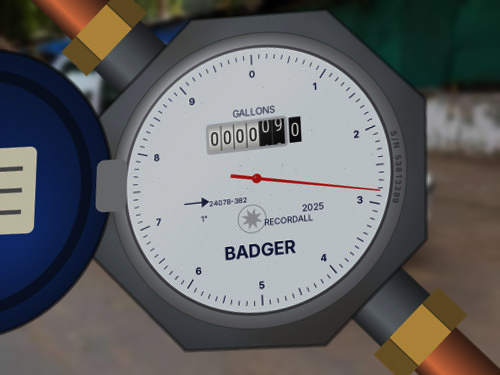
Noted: {"value": 92.8, "unit": "gal"}
